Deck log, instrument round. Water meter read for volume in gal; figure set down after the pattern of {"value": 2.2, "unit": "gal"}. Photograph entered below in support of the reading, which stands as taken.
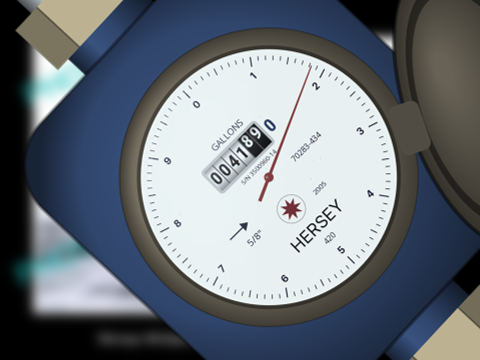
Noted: {"value": 41891.8, "unit": "gal"}
